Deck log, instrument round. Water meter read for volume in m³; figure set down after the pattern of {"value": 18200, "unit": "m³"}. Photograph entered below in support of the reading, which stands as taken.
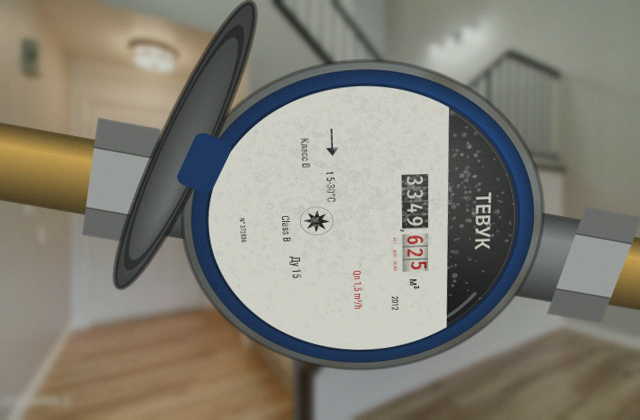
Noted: {"value": 3349.625, "unit": "m³"}
